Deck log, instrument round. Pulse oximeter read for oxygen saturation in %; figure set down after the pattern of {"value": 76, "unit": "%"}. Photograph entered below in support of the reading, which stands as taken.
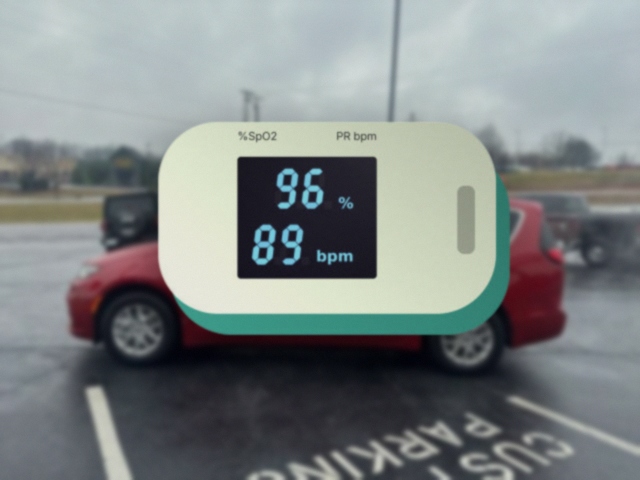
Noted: {"value": 96, "unit": "%"}
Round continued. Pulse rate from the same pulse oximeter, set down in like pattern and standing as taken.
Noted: {"value": 89, "unit": "bpm"}
